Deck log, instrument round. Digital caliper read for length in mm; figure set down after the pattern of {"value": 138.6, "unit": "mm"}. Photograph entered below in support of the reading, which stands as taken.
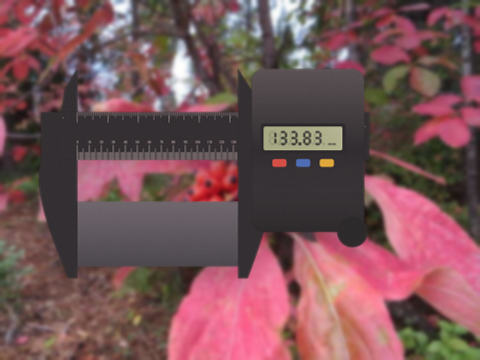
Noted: {"value": 133.83, "unit": "mm"}
